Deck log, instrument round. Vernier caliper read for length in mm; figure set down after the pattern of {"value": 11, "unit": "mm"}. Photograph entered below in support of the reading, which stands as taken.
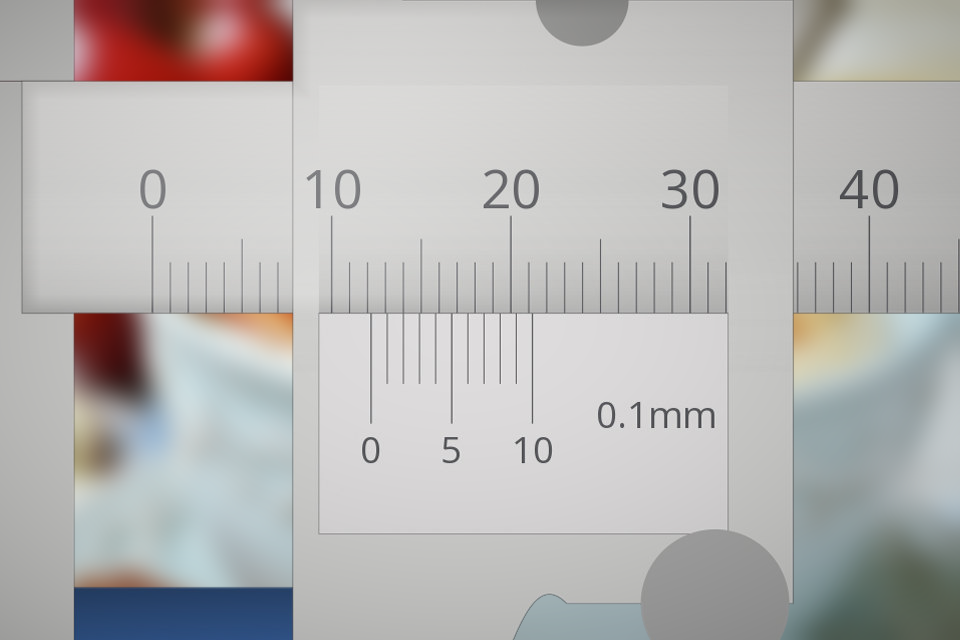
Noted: {"value": 12.2, "unit": "mm"}
